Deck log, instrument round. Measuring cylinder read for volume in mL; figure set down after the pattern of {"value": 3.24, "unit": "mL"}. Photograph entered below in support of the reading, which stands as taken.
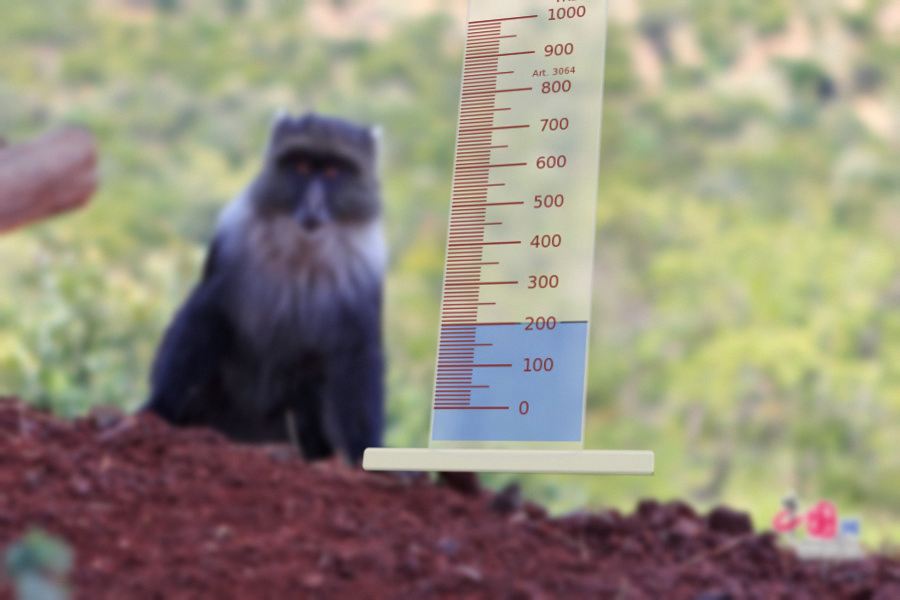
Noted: {"value": 200, "unit": "mL"}
